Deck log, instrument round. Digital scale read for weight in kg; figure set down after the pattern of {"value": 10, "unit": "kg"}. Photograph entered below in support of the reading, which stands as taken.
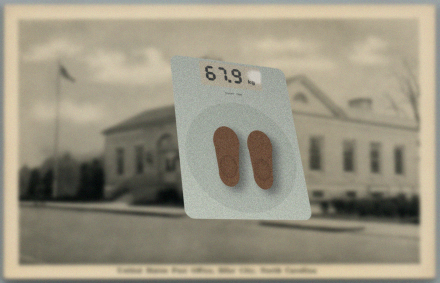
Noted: {"value": 67.9, "unit": "kg"}
